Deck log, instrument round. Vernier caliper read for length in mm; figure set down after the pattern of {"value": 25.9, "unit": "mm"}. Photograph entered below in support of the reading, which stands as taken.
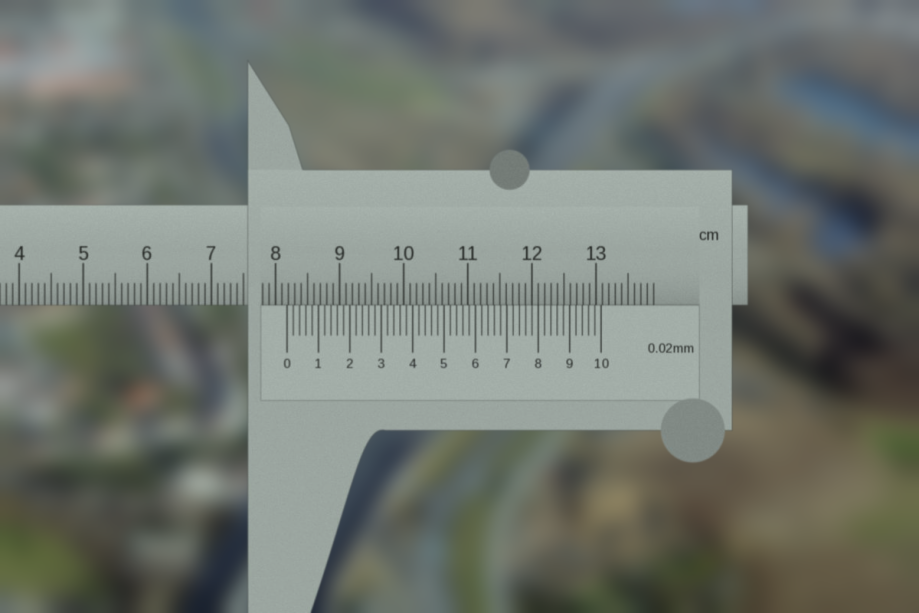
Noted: {"value": 81.8, "unit": "mm"}
